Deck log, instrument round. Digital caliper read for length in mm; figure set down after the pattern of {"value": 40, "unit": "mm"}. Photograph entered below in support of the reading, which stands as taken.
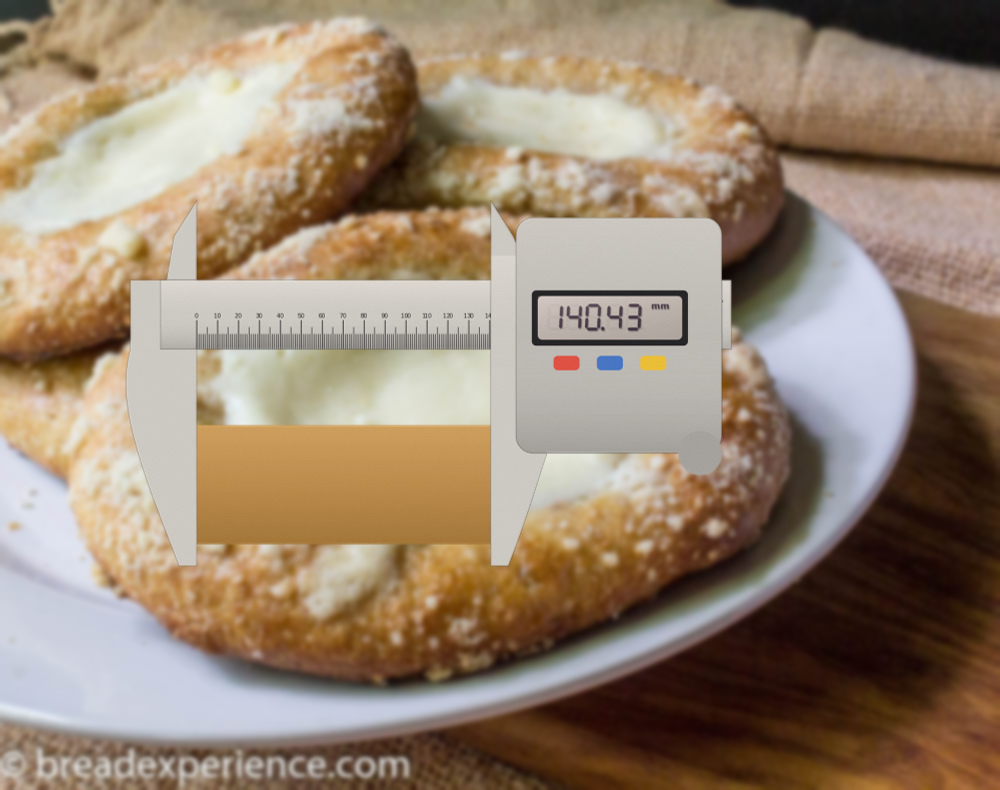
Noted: {"value": 140.43, "unit": "mm"}
